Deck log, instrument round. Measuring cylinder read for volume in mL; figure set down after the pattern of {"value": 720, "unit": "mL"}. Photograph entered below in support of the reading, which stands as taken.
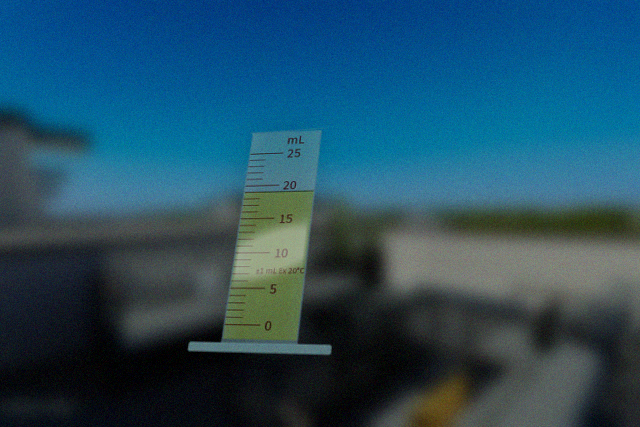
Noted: {"value": 19, "unit": "mL"}
